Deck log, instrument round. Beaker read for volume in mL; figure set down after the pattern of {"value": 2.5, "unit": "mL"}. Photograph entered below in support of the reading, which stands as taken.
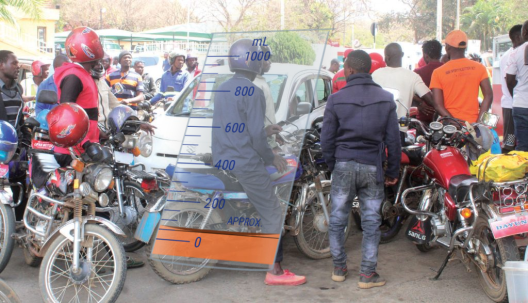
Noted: {"value": 50, "unit": "mL"}
